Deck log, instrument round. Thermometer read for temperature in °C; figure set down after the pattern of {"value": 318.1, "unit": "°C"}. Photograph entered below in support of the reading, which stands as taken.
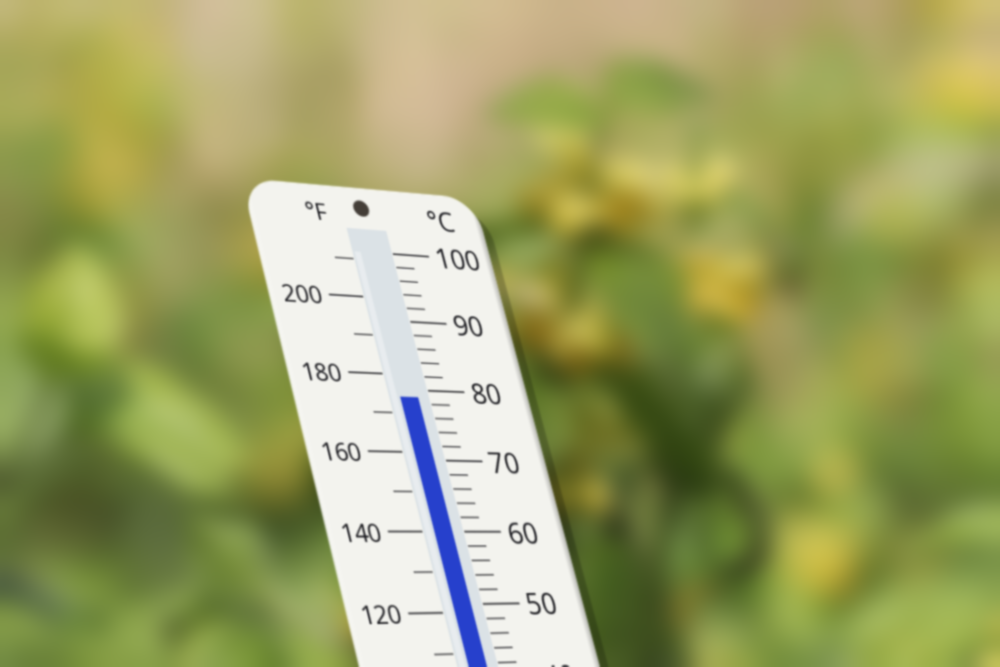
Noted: {"value": 79, "unit": "°C"}
